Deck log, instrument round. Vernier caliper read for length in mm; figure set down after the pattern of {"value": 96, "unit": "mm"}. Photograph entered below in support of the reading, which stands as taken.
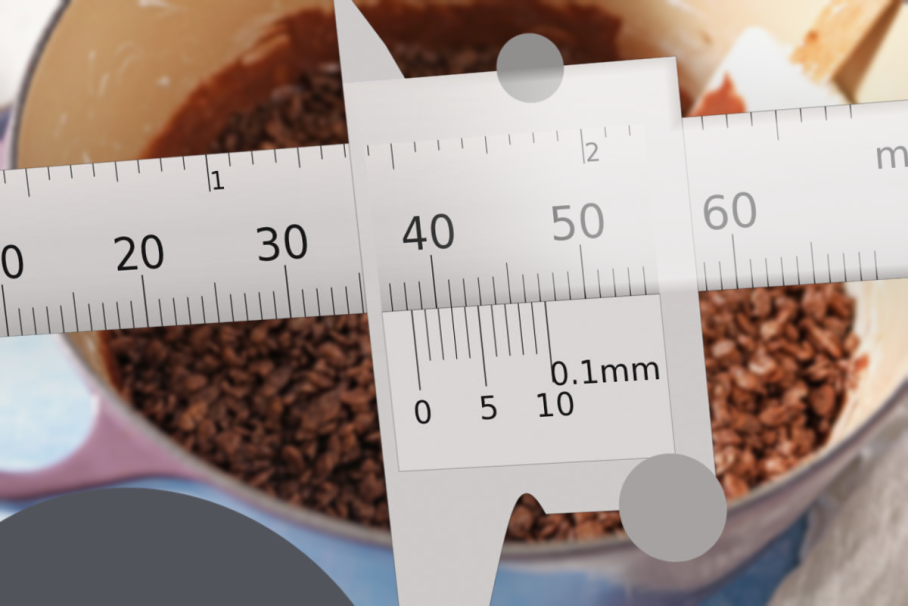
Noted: {"value": 38.3, "unit": "mm"}
